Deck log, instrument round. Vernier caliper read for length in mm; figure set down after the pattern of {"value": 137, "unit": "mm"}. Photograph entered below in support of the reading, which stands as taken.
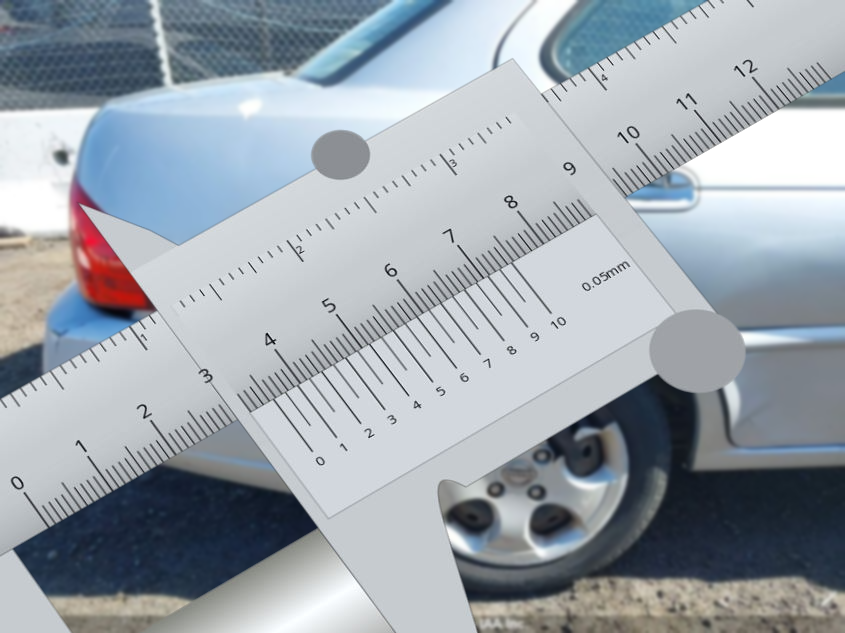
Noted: {"value": 35.6, "unit": "mm"}
